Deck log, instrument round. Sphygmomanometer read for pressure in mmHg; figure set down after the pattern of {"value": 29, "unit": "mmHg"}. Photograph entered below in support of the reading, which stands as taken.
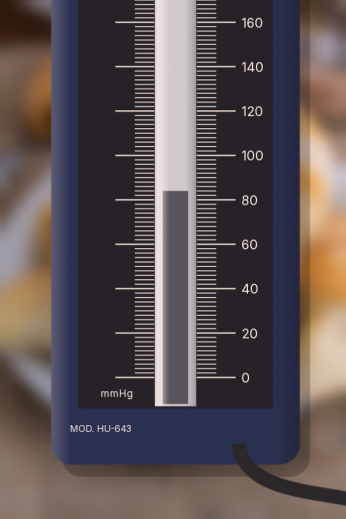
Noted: {"value": 84, "unit": "mmHg"}
